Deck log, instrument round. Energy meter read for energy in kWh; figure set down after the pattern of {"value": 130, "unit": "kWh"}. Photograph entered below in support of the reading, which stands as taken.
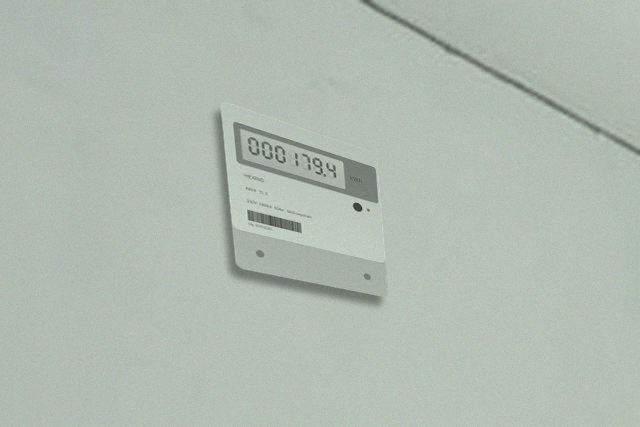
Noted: {"value": 179.4, "unit": "kWh"}
